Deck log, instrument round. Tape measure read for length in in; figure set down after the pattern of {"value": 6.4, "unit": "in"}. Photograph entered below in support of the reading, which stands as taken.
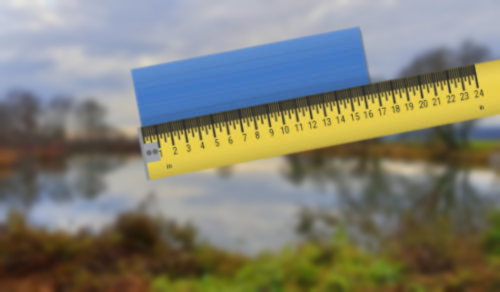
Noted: {"value": 16.5, "unit": "in"}
